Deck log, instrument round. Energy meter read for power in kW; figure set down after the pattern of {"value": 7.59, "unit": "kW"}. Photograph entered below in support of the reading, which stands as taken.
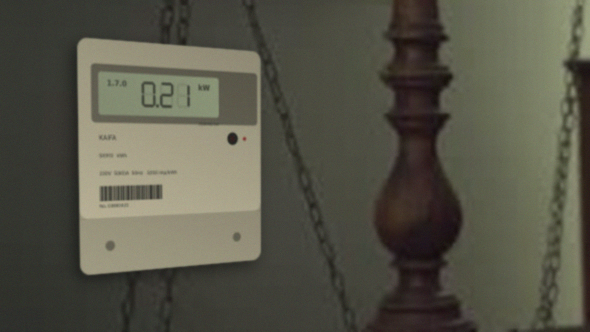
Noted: {"value": 0.21, "unit": "kW"}
